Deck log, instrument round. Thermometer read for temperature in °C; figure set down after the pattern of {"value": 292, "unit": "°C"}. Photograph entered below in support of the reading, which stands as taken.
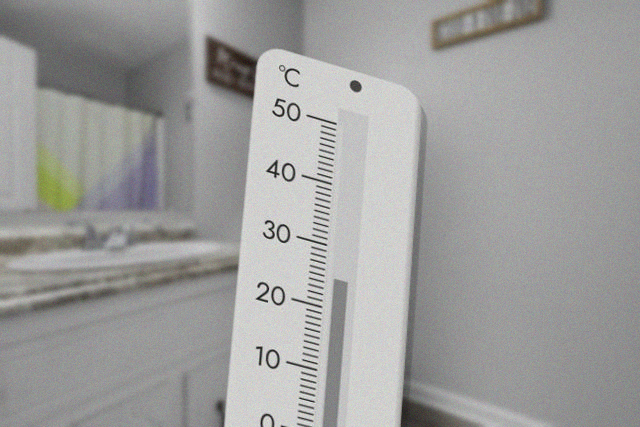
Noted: {"value": 25, "unit": "°C"}
